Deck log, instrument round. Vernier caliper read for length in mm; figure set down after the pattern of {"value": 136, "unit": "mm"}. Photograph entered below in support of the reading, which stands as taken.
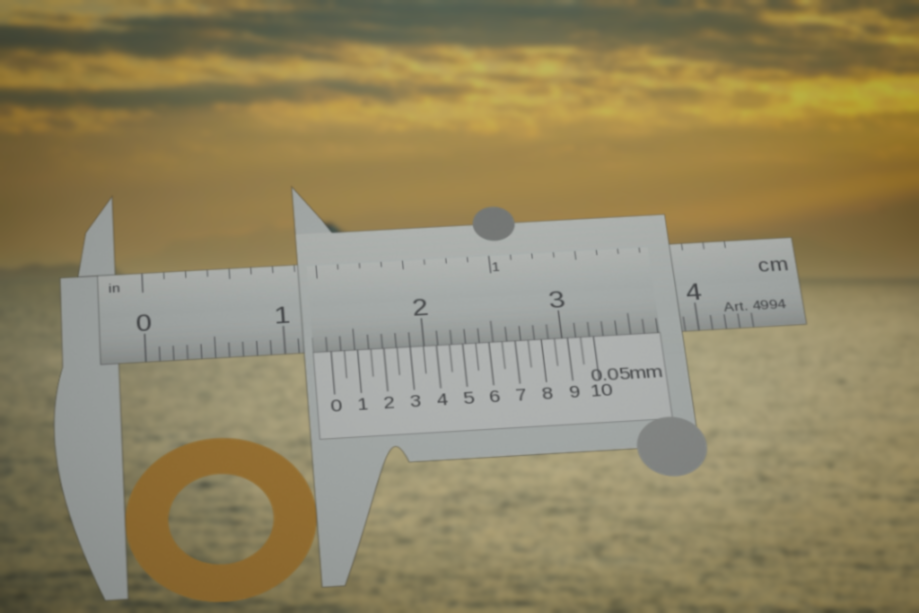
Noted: {"value": 13.3, "unit": "mm"}
